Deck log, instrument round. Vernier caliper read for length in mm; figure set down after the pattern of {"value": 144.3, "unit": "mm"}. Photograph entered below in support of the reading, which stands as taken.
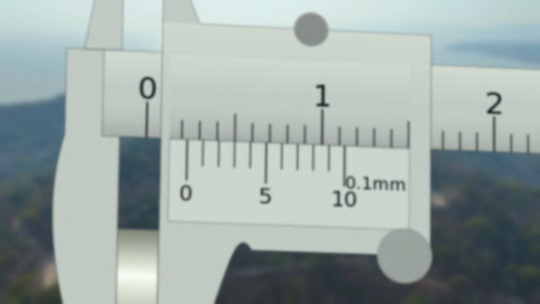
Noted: {"value": 2.3, "unit": "mm"}
